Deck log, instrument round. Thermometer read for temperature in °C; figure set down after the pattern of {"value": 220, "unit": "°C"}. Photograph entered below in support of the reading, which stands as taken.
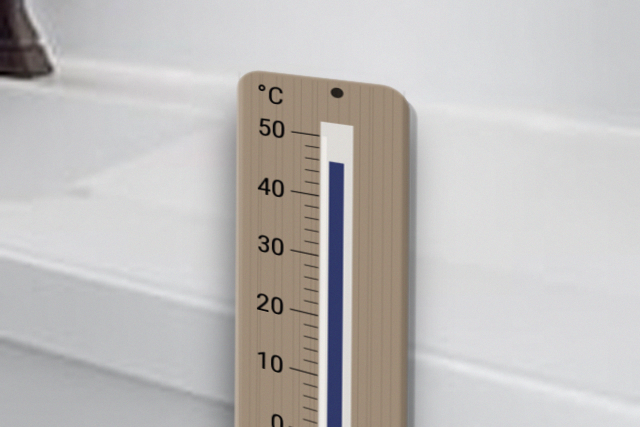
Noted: {"value": 46, "unit": "°C"}
